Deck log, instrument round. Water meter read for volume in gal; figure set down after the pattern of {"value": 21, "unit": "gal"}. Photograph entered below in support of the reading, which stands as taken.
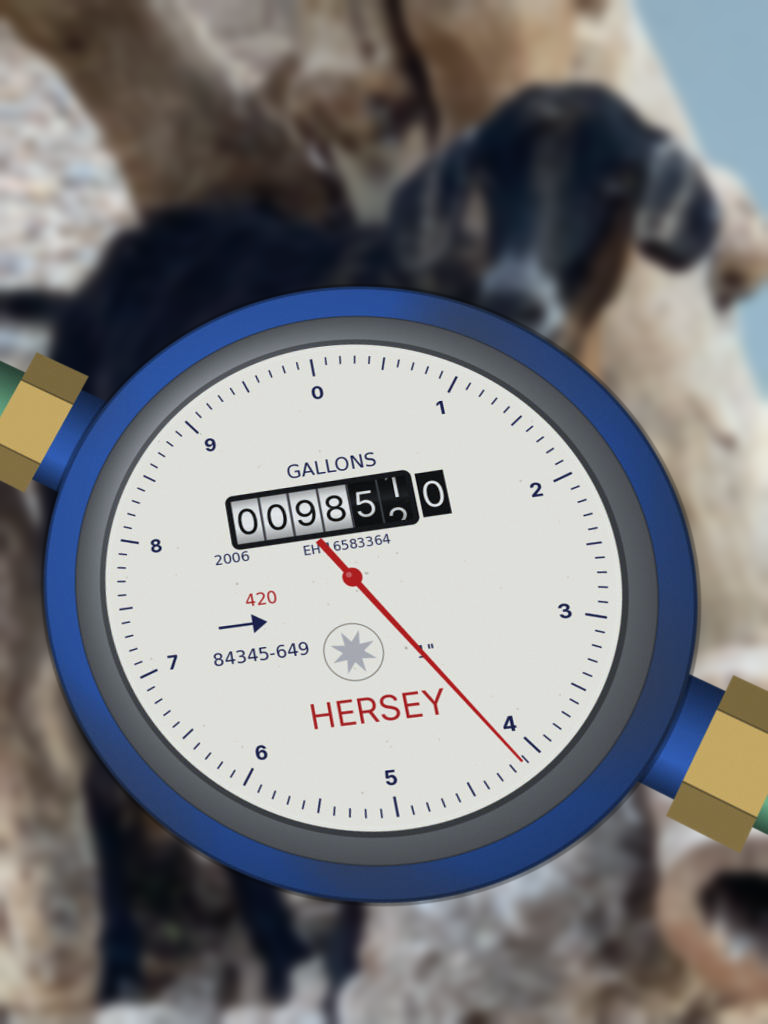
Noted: {"value": 98514.1, "unit": "gal"}
